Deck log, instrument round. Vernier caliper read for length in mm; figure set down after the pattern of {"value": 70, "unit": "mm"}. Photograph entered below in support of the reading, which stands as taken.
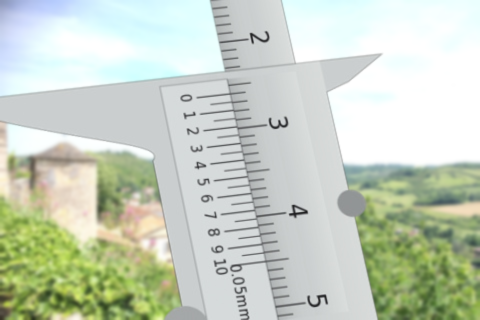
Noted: {"value": 26.0, "unit": "mm"}
